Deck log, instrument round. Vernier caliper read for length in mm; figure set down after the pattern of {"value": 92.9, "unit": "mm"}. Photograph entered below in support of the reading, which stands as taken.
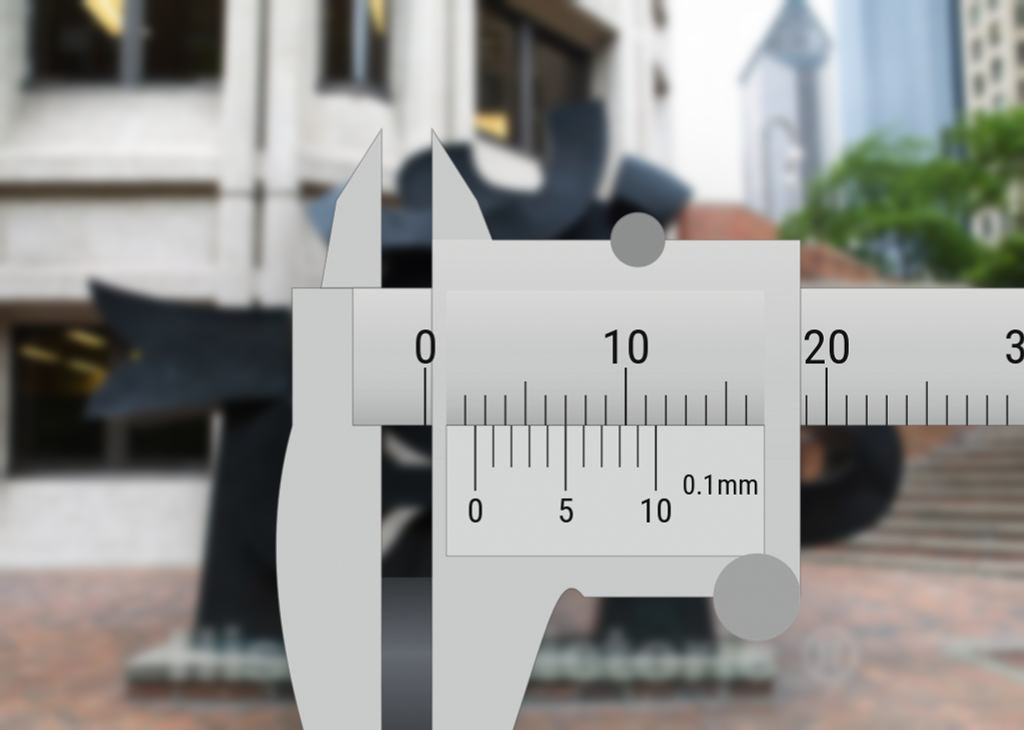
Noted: {"value": 2.5, "unit": "mm"}
